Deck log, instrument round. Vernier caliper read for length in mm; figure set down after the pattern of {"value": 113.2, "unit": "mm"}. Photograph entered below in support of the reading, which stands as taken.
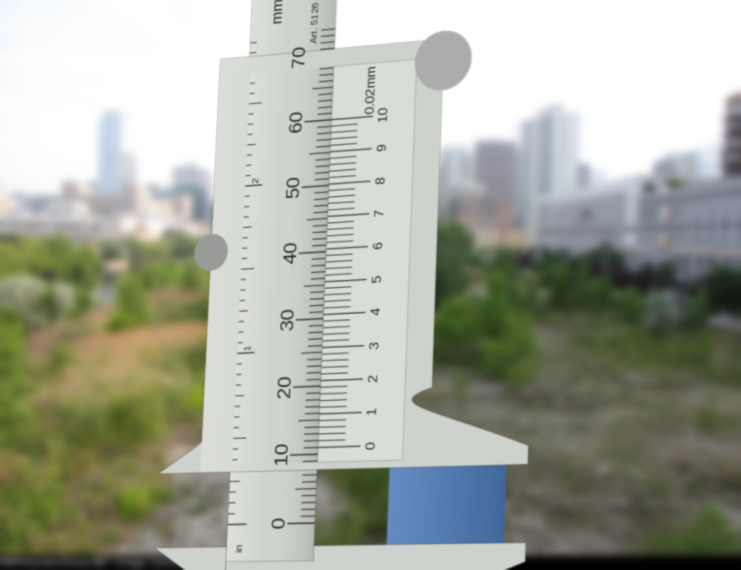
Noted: {"value": 11.0, "unit": "mm"}
